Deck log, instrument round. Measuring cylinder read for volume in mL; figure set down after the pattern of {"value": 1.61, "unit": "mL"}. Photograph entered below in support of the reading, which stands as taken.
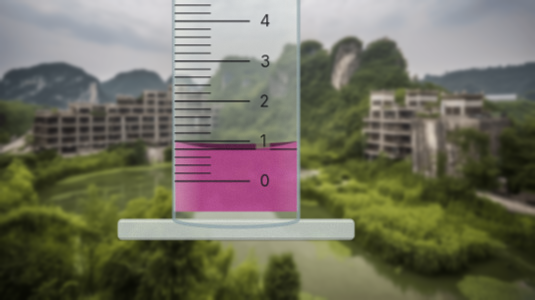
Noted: {"value": 0.8, "unit": "mL"}
